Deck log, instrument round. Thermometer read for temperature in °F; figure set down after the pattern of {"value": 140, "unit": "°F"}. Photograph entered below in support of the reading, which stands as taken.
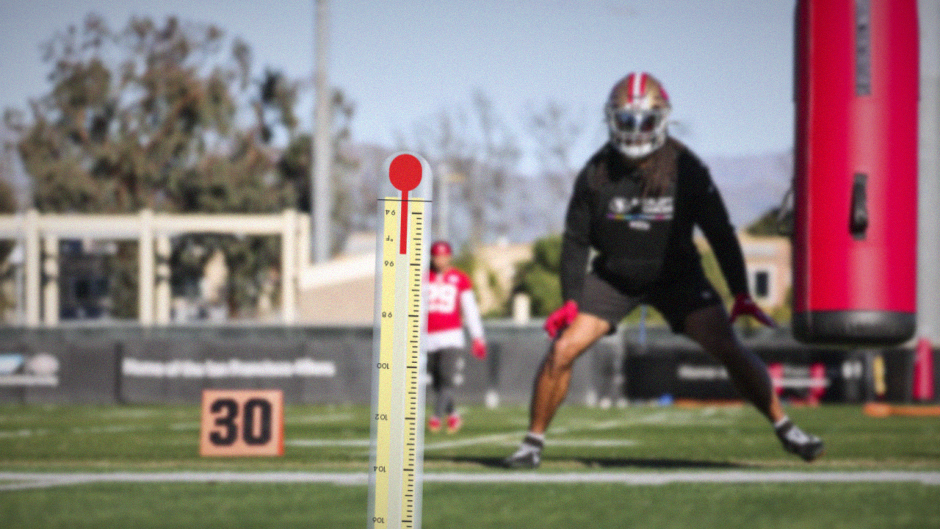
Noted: {"value": 95.6, "unit": "°F"}
